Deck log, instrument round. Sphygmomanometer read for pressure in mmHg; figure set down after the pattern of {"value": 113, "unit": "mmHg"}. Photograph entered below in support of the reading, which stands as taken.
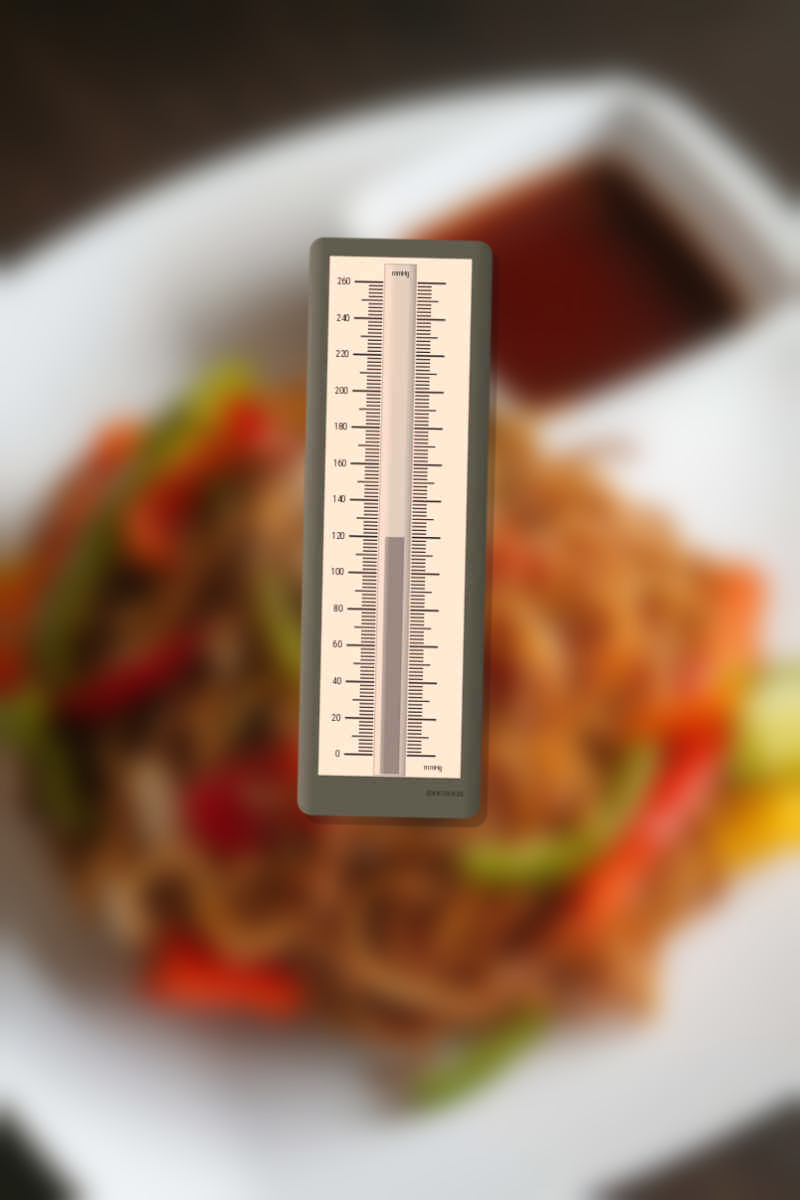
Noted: {"value": 120, "unit": "mmHg"}
